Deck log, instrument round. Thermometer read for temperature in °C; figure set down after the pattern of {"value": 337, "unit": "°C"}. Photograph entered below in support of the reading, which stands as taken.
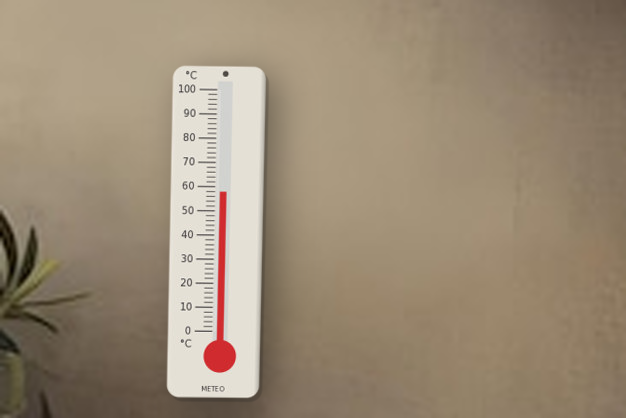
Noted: {"value": 58, "unit": "°C"}
